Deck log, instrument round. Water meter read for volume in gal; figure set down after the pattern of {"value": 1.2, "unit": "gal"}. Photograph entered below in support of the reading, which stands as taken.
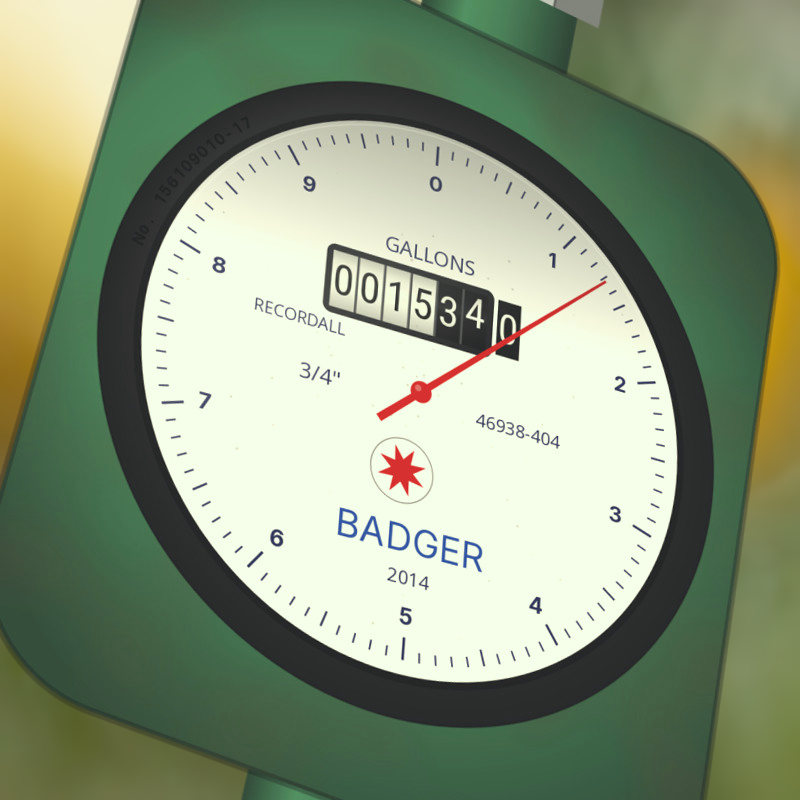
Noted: {"value": 15341.3, "unit": "gal"}
